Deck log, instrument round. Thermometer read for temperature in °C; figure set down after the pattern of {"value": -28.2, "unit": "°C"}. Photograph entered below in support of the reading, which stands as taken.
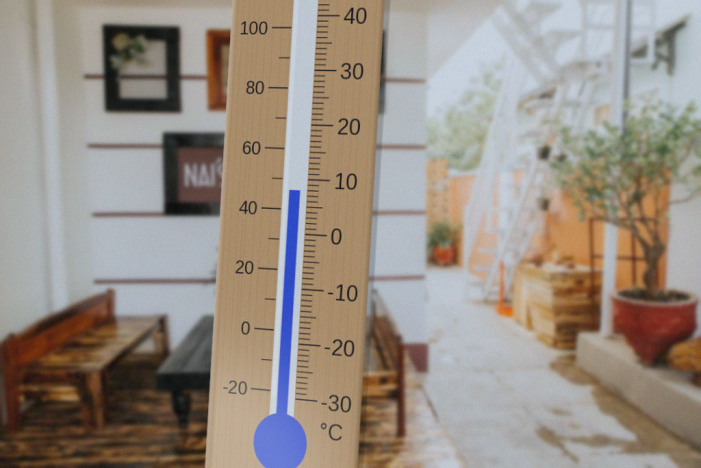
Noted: {"value": 8, "unit": "°C"}
